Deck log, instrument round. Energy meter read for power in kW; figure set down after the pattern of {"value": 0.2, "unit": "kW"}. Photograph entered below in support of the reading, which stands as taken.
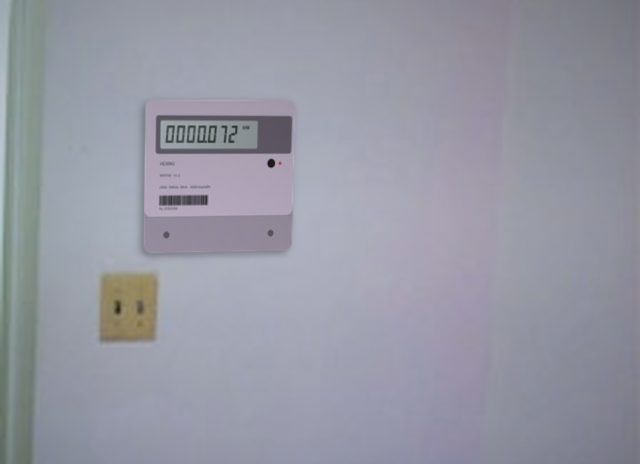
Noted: {"value": 0.072, "unit": "kW"}
